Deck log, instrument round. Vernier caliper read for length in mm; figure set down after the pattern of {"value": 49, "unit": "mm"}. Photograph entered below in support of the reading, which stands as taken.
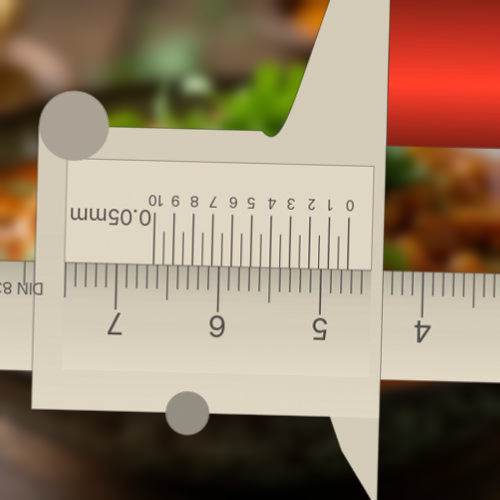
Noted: {"value": 47.4, "unit": "mm"}
